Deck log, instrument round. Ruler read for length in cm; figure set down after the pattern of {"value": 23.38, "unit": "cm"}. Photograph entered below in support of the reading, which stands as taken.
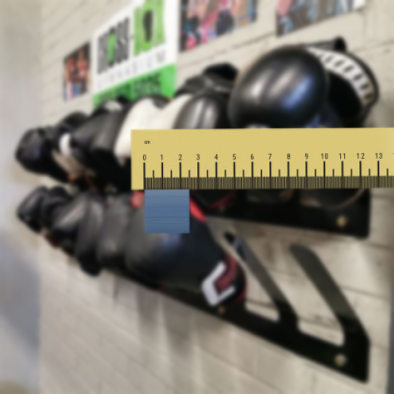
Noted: {"value": 2.5, "unit": "cm"}
